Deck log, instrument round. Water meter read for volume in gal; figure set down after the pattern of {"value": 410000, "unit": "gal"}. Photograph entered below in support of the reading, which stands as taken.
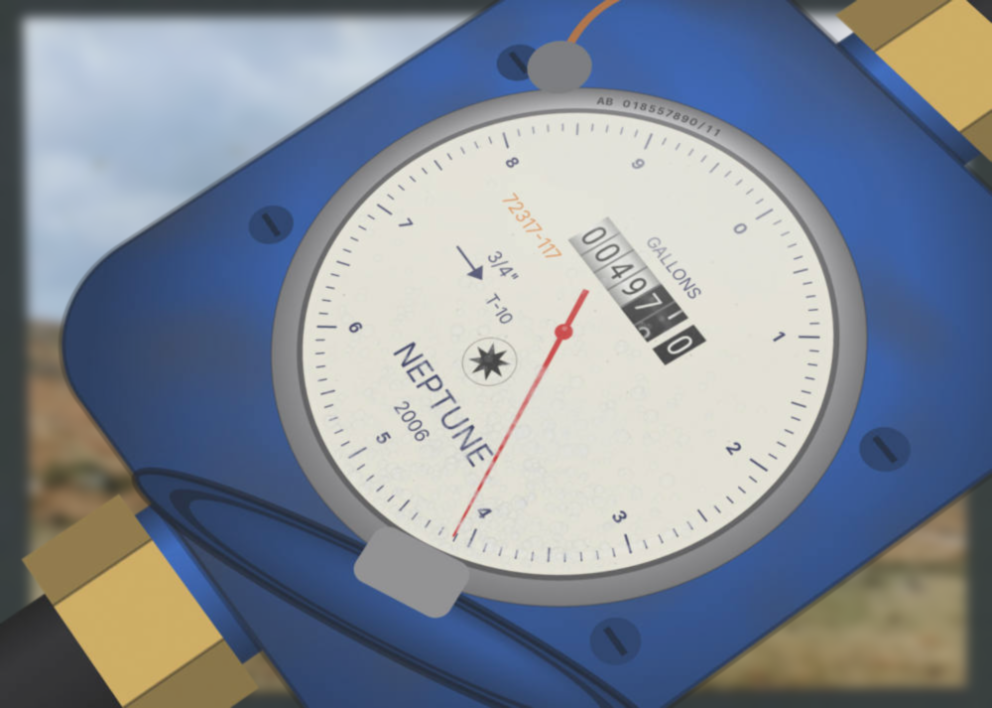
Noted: {"value": 49714.1, "unit": "gal"}
